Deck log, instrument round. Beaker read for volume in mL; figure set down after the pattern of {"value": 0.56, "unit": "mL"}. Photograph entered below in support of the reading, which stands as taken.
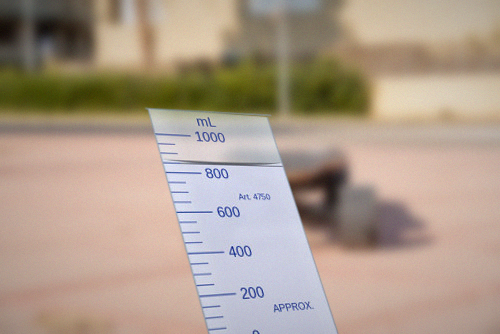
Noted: {"value": 850, "unit": "mL"}
